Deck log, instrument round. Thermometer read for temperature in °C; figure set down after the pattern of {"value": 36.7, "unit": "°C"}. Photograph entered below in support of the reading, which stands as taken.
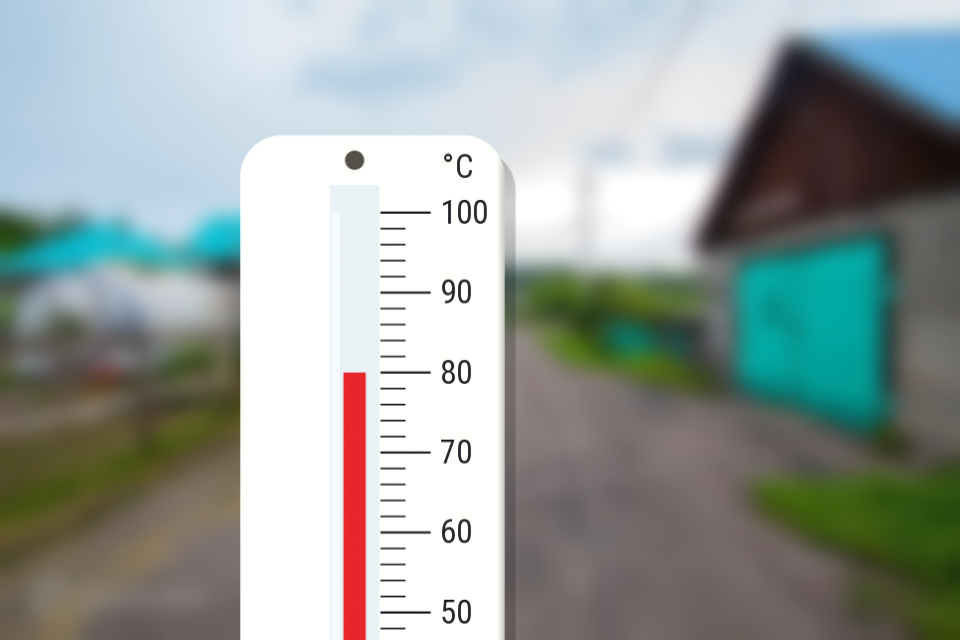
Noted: {"value": 80, "unit": "°C"}
